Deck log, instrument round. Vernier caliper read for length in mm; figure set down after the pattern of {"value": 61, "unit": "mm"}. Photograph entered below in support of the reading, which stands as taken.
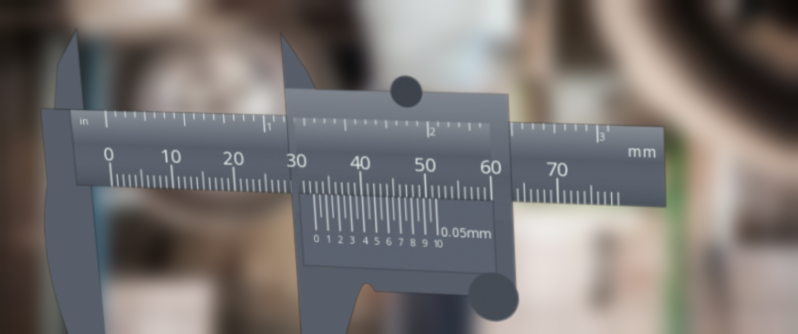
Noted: {"value": 32.5, "unit": "mm"}
